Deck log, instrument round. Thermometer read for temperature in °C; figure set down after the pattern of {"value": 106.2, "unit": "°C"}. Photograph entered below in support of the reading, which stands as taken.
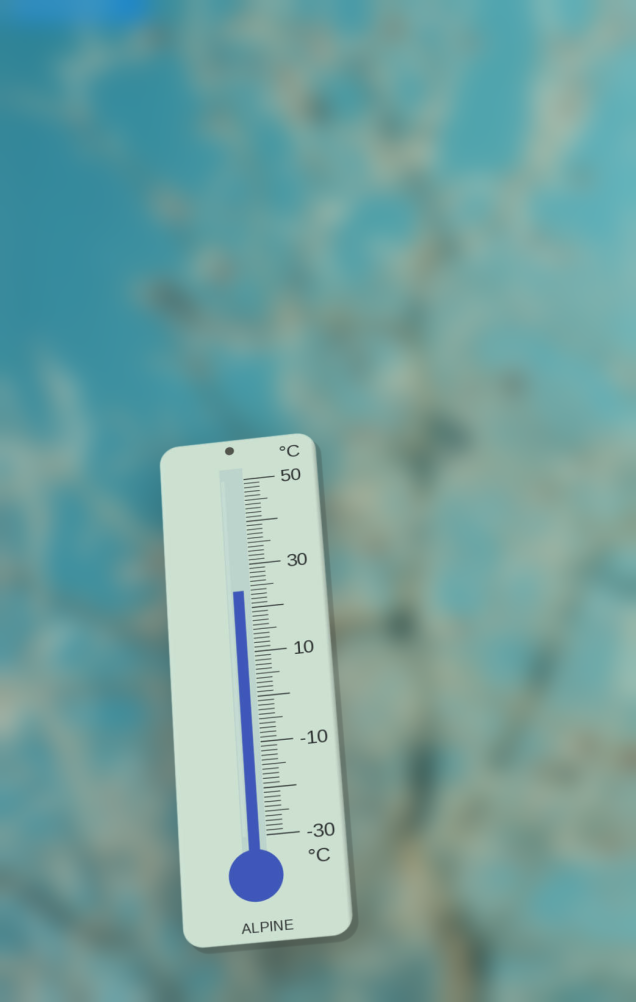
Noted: {"value": 24, "unit": "°C"}
